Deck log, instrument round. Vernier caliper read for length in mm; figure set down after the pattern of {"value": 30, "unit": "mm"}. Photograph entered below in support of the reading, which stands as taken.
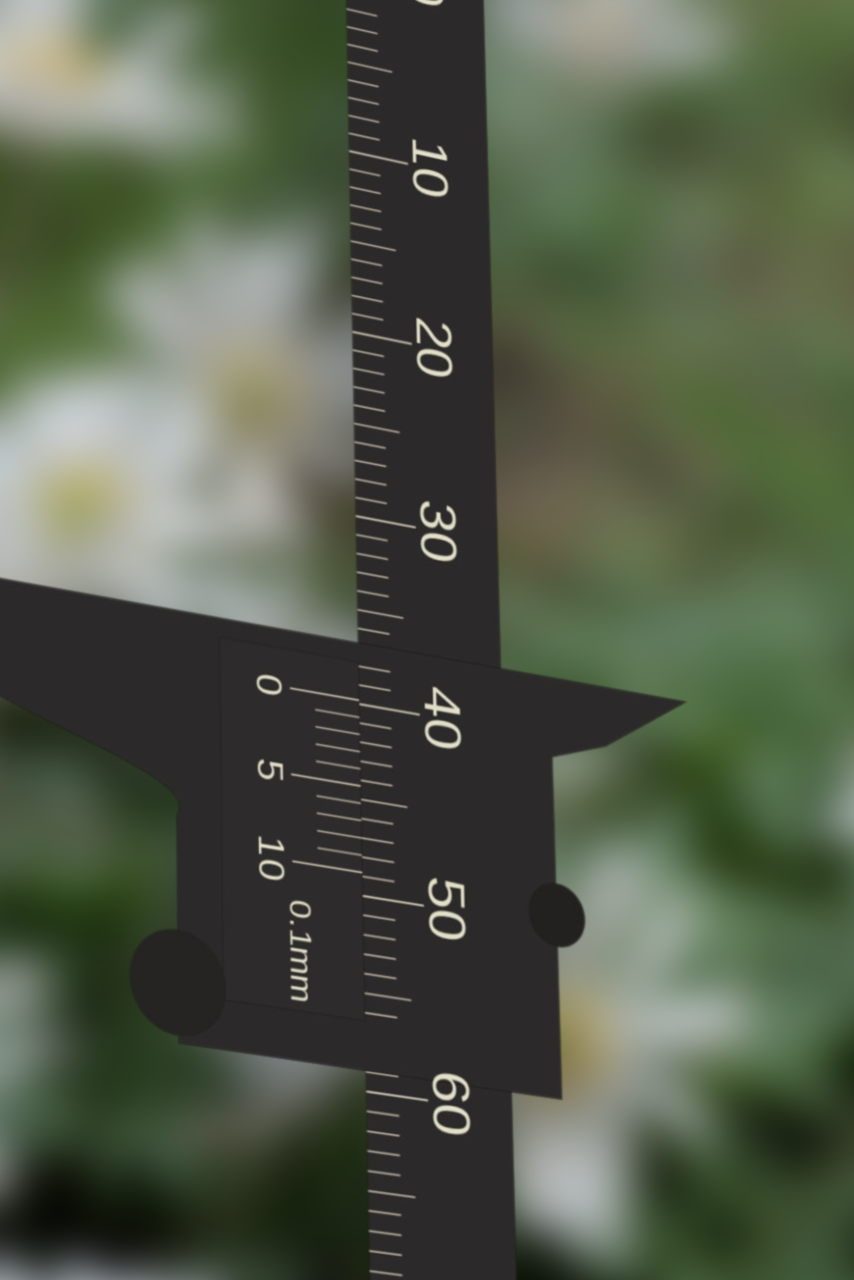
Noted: {"value": 39.8, "unit": "mm"}
